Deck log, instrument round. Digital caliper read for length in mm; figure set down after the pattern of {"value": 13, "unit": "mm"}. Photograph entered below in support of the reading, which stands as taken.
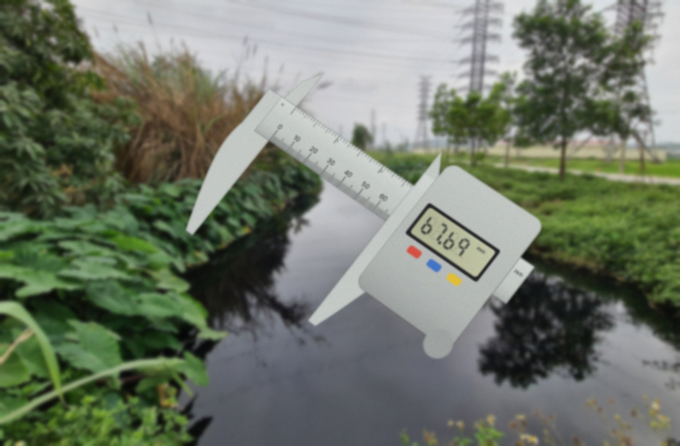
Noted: {"value": 67.69, "unit": "mm"}
